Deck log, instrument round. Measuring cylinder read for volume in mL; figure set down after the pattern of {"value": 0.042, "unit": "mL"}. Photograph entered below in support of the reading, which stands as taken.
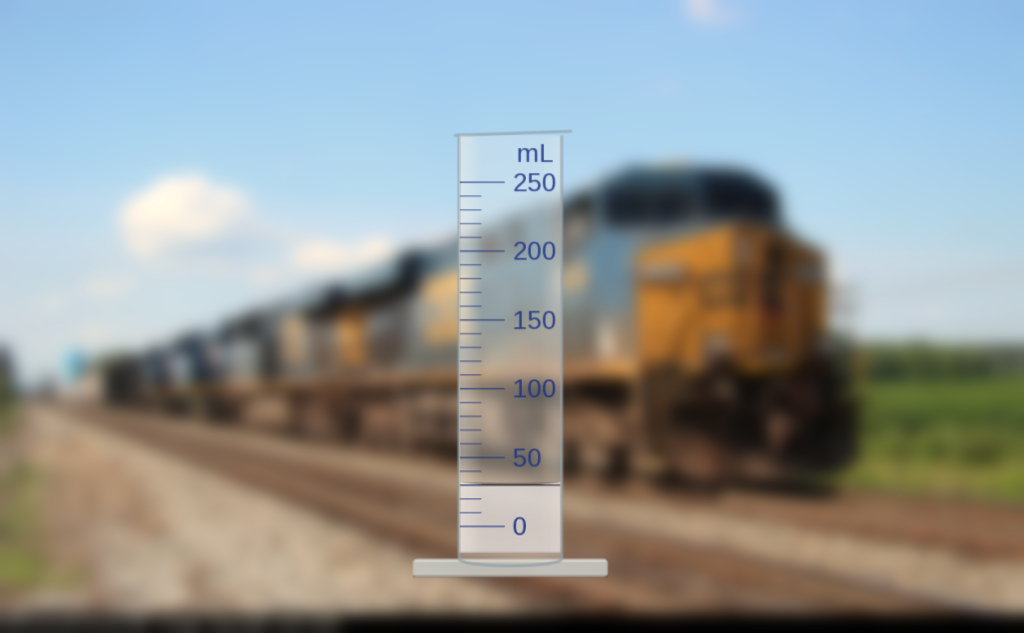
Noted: {"value": 30, "unit": "mL"}
